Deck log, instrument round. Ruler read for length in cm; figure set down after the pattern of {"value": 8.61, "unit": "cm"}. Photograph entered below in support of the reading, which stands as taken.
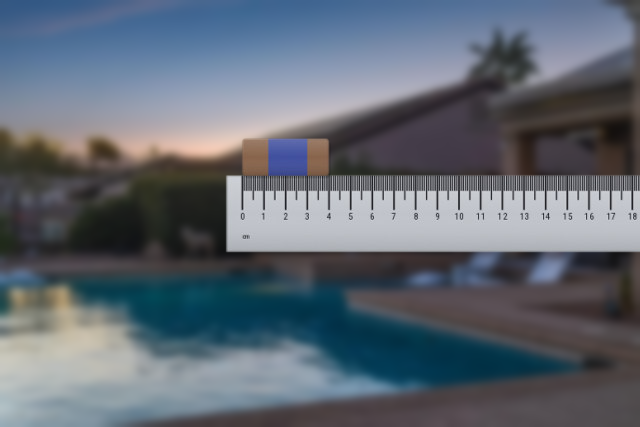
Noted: {"value": 4, "unit": "cm"}
